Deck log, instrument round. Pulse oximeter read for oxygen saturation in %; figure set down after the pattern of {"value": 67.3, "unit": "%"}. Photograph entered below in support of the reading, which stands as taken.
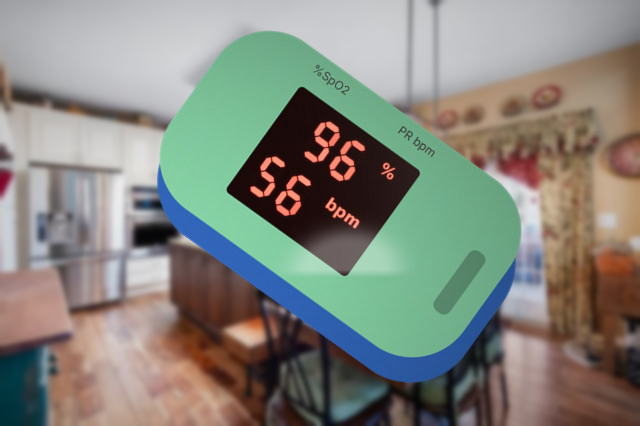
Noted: {"value": 96, "unit": "%"}
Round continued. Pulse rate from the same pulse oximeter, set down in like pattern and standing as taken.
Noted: {"value": 56, "unit": "bpm"}
